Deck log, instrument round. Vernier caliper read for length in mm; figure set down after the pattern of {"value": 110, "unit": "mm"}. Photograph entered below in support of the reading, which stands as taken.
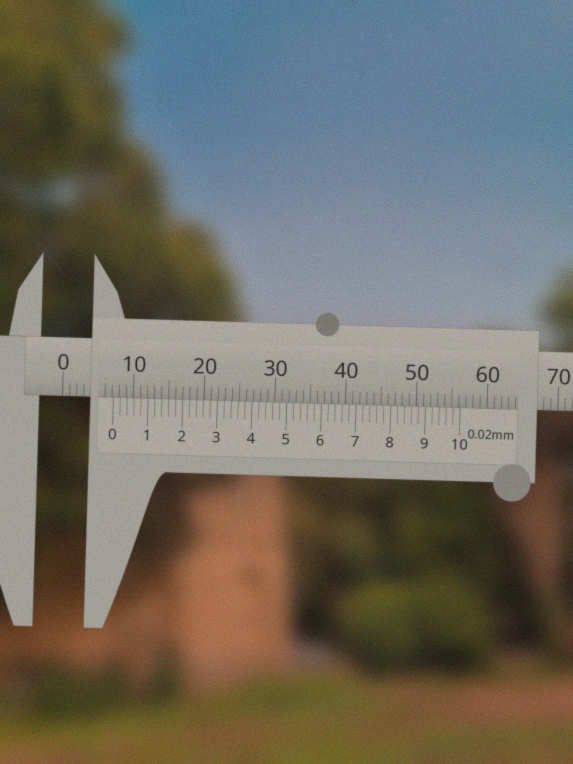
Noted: {"value": 7.2, "unit": "mm"}
